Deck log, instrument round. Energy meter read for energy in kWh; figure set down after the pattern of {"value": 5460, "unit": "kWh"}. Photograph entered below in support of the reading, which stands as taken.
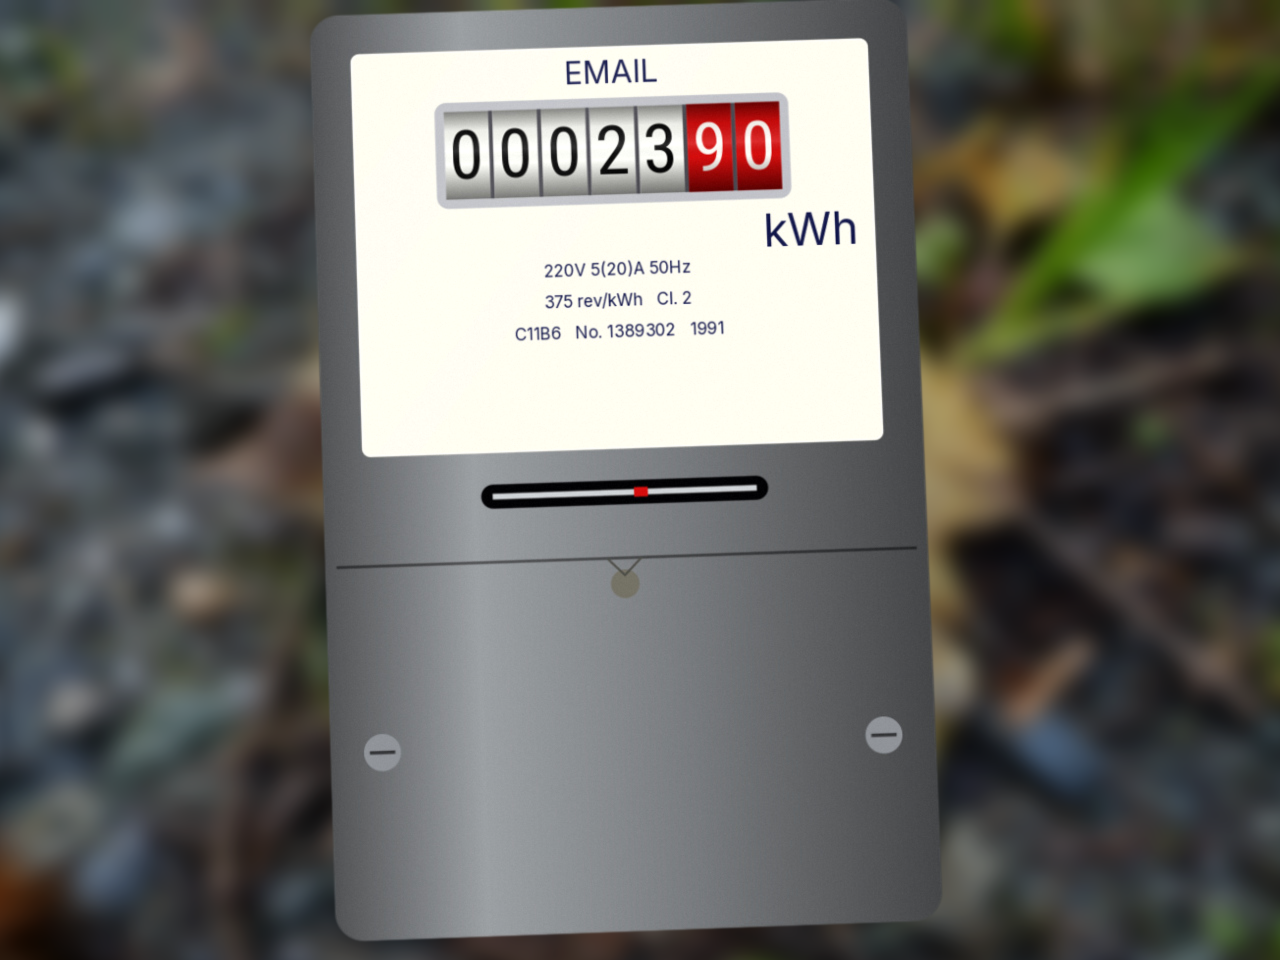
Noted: {"value": 23.90, "unit": "kWh"}
